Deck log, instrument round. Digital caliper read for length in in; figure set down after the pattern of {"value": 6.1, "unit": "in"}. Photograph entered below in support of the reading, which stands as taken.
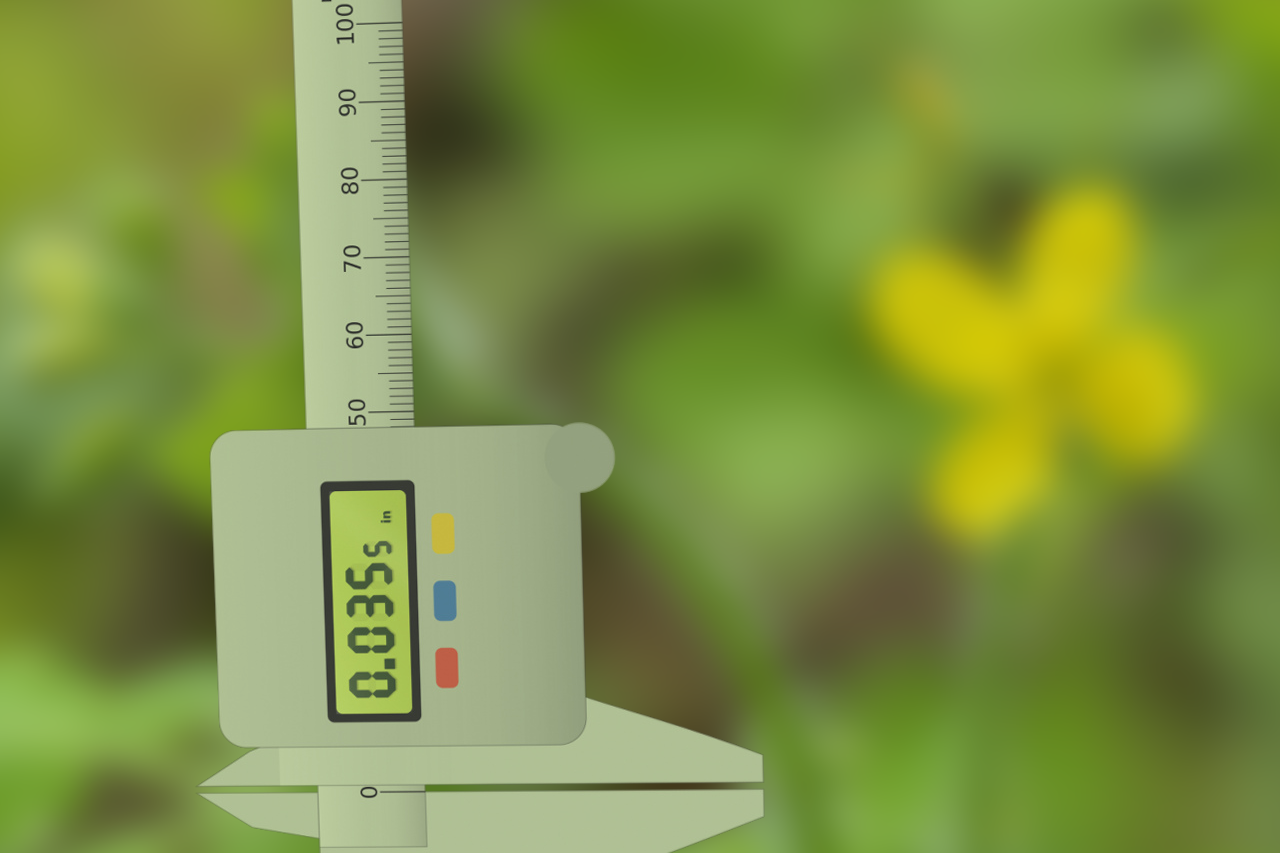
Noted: {"value": 0.0355, "unit": "in"}
